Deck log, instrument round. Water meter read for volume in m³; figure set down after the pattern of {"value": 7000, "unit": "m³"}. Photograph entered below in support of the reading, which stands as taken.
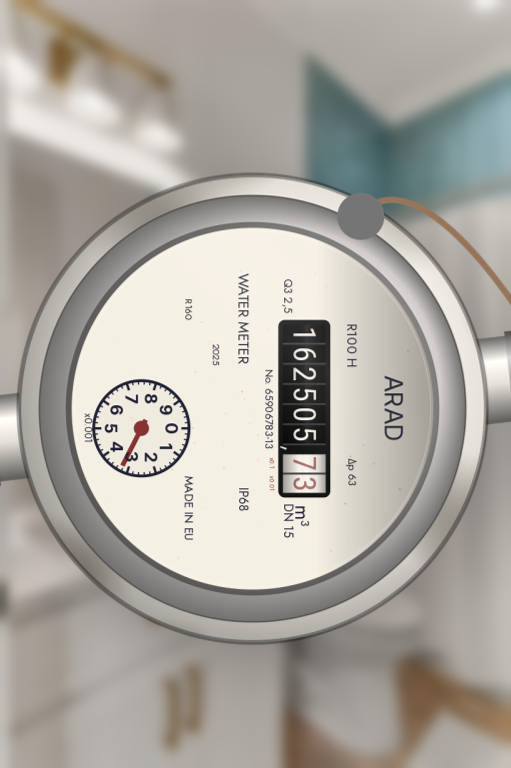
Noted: {"value": 162505.733, "unit": "m³"}
